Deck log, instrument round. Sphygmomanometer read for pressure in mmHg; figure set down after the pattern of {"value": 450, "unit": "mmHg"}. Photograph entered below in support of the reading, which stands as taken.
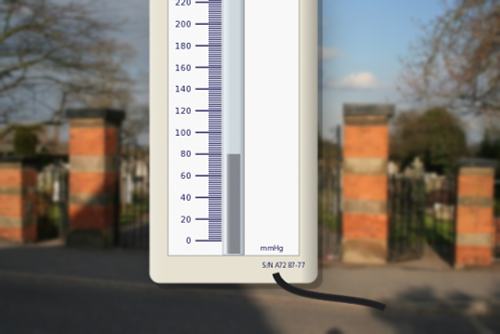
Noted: {"value": 80, "unit": "mmHg"}
